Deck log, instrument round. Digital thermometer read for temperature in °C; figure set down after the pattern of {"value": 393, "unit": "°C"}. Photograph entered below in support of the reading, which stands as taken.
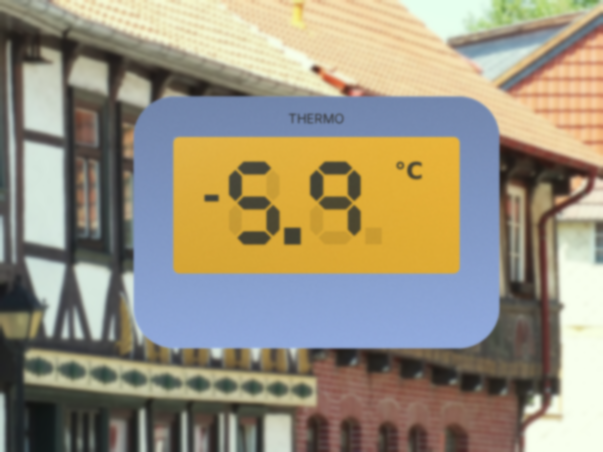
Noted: {"value": -5.9, "unit": "°C"}
